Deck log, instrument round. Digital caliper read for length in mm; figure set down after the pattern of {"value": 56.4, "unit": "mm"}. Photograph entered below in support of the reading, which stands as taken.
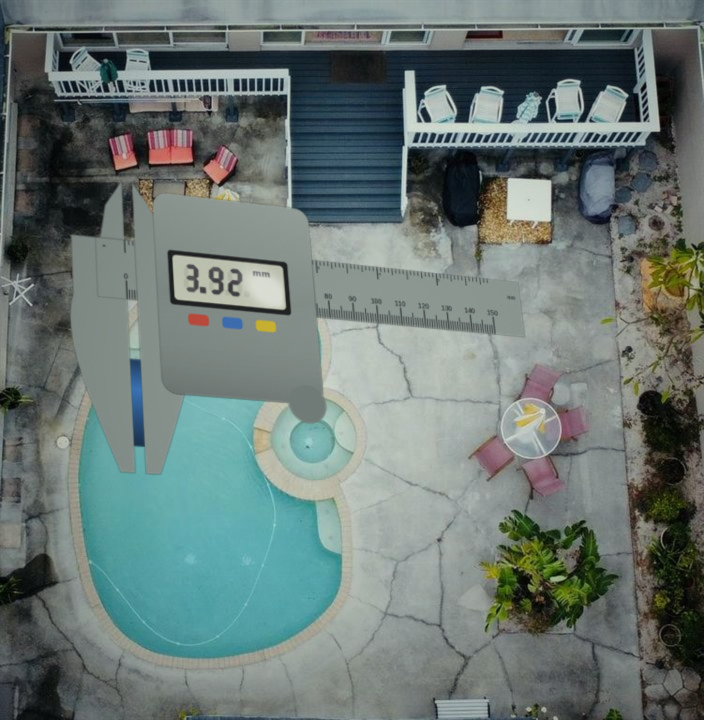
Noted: {"value": 3.92, "unit": "mm"}
